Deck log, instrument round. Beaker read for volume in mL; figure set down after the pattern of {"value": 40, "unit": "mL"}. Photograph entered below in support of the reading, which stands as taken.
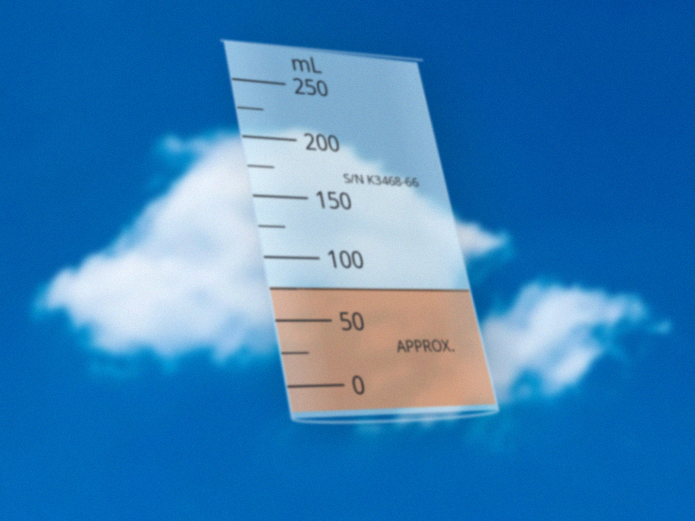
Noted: {"value": 75, "unit": "mL"}
